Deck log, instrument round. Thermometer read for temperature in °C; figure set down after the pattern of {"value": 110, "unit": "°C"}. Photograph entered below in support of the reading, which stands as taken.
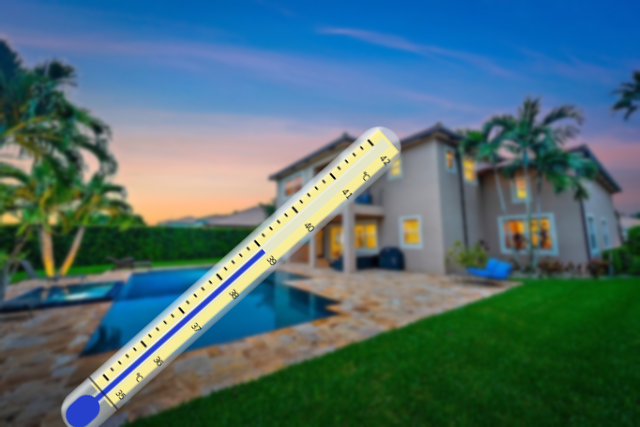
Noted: {"value": 39, "unit": "°C"}
